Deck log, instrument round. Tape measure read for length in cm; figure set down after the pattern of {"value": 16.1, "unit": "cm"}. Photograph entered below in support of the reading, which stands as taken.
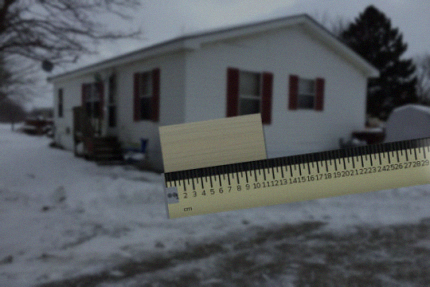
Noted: {"value": 11.5, "unit": "cm"}
